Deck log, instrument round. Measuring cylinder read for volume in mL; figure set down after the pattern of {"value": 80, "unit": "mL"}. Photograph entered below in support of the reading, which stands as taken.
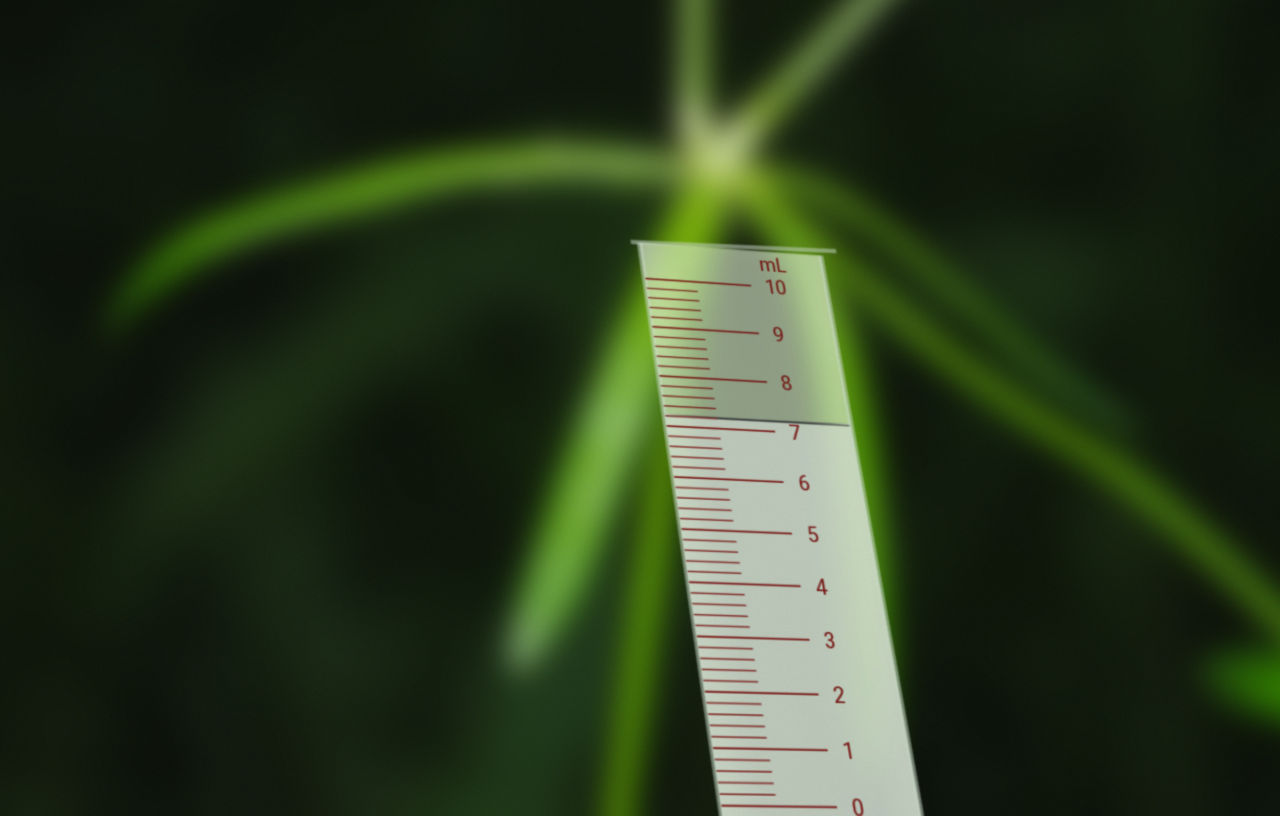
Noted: {"value": 7.2, "unit": "mL"}
